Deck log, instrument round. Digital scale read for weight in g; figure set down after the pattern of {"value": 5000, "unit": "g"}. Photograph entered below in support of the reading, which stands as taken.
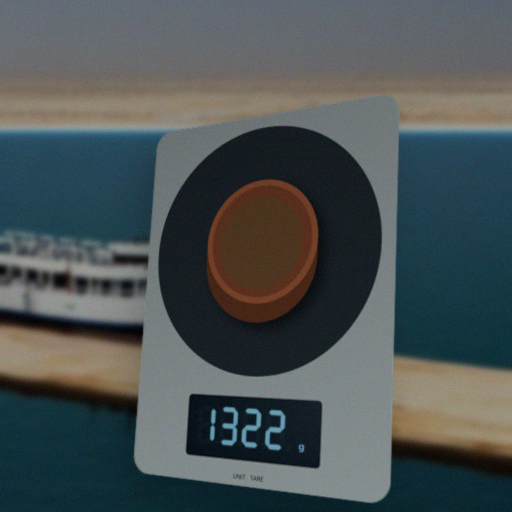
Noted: {"value": 1322, "unit": "g"}
